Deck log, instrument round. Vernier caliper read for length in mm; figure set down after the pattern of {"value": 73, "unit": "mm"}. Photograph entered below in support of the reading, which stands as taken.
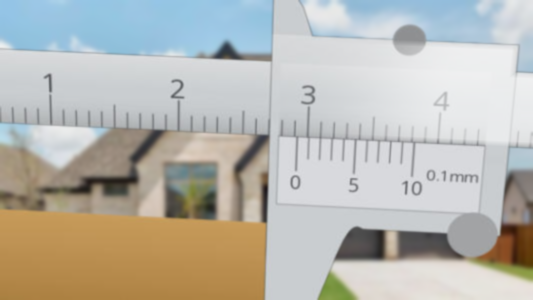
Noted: {"value": 29.2, "unit": "mm"}
